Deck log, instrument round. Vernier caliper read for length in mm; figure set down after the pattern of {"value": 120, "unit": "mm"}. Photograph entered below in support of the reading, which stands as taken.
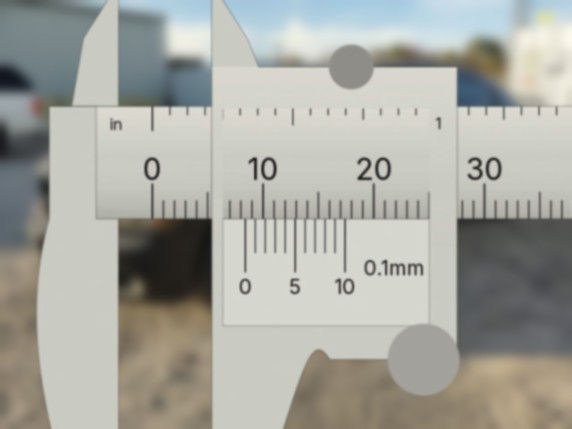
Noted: {"value": 8.4, "unit": "mm"}
